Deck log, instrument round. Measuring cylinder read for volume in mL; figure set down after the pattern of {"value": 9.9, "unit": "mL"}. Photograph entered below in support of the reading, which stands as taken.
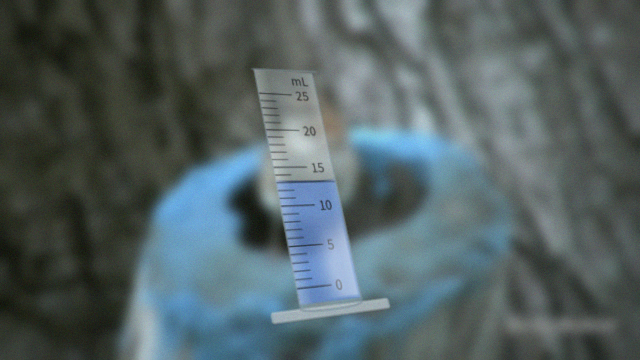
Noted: {"value": 13, "unit": "mL"}
